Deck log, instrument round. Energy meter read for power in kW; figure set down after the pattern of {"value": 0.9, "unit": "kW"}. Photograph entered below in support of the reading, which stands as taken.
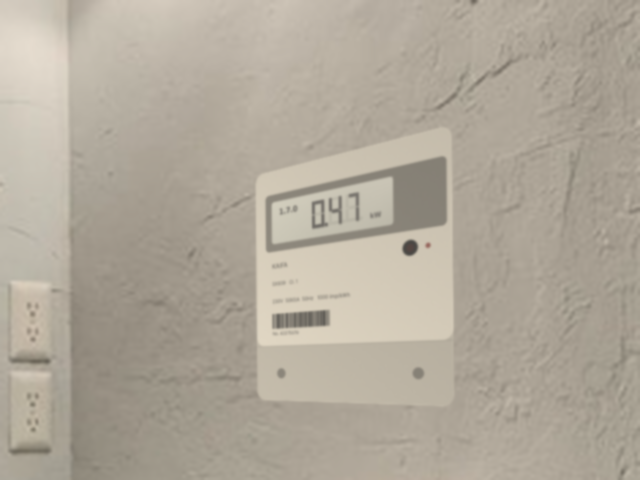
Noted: {"value": 0.47, "unit": "kW"}
